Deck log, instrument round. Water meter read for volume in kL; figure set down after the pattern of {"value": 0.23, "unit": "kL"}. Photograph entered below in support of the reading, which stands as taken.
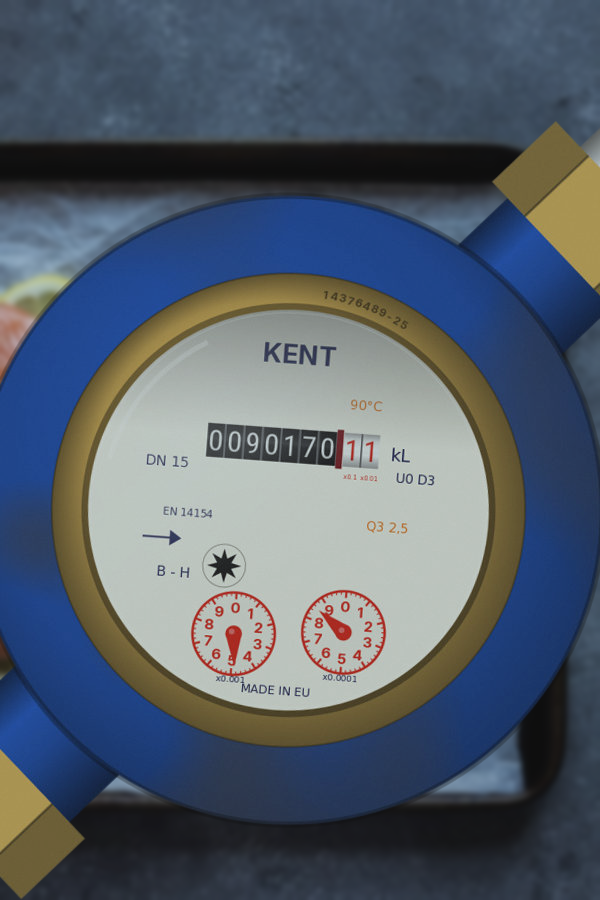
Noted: {"value": 90170.1148, "unit": "kL"}
